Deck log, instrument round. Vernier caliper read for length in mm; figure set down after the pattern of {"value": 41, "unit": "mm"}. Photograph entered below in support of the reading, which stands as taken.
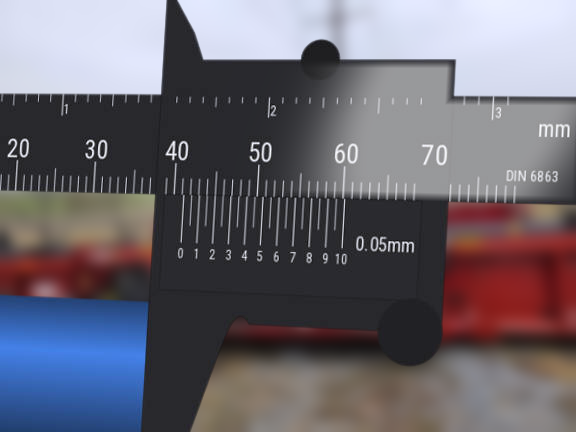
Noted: {"value": 41.2, "unit": "mm"}
